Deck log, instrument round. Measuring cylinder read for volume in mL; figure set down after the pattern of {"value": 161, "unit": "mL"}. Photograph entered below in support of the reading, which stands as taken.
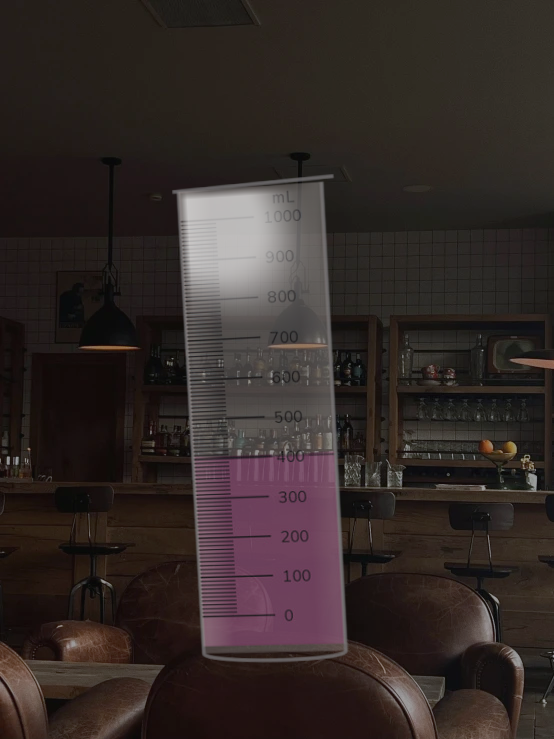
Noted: {"value": 400, "unit": "mL"}
